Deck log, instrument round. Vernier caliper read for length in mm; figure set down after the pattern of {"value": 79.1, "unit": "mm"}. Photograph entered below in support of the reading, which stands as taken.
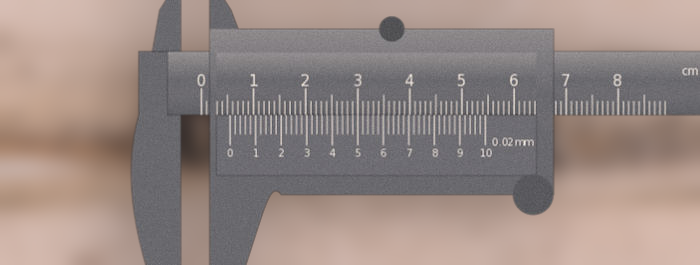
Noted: {"value": 5.5, "unit": "mm"}
